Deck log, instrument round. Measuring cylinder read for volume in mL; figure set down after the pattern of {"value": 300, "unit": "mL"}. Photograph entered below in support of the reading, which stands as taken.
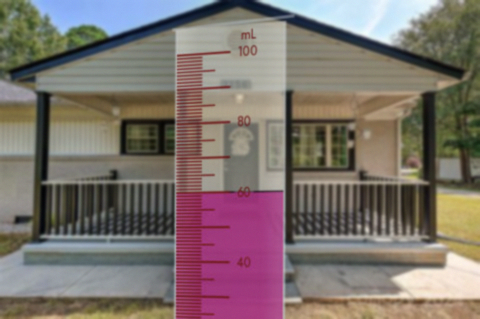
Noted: {"value": 60, "unit": "mL"}
